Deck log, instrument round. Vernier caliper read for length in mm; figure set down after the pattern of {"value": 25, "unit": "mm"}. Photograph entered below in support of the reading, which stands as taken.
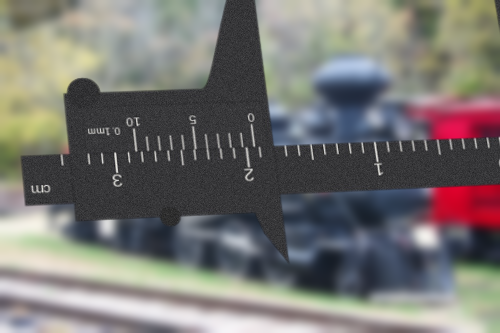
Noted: {"value": 19.4, "unit": "mm"}
